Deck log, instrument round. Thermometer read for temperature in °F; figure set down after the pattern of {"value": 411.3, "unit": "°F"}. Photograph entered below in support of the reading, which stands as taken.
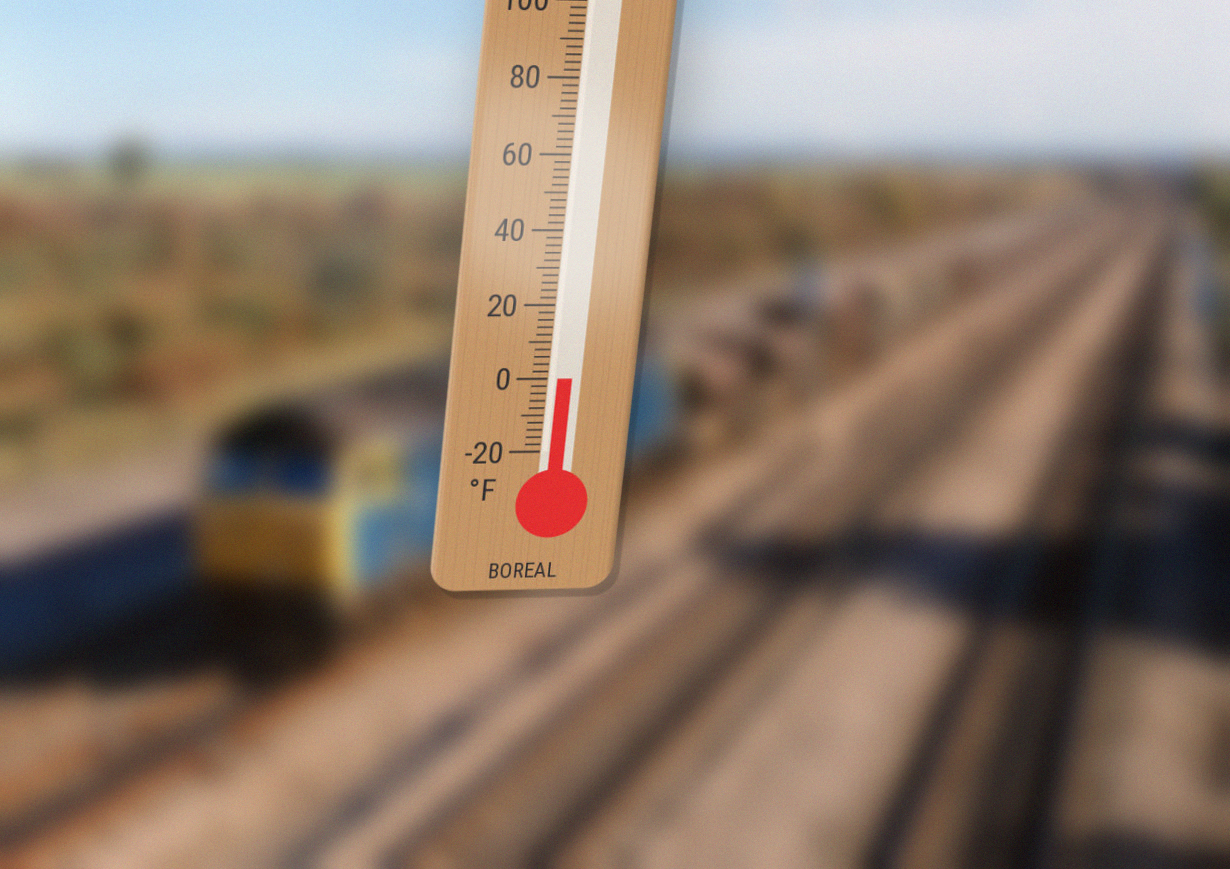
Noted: {"value": 0, "unit": "°F"}
